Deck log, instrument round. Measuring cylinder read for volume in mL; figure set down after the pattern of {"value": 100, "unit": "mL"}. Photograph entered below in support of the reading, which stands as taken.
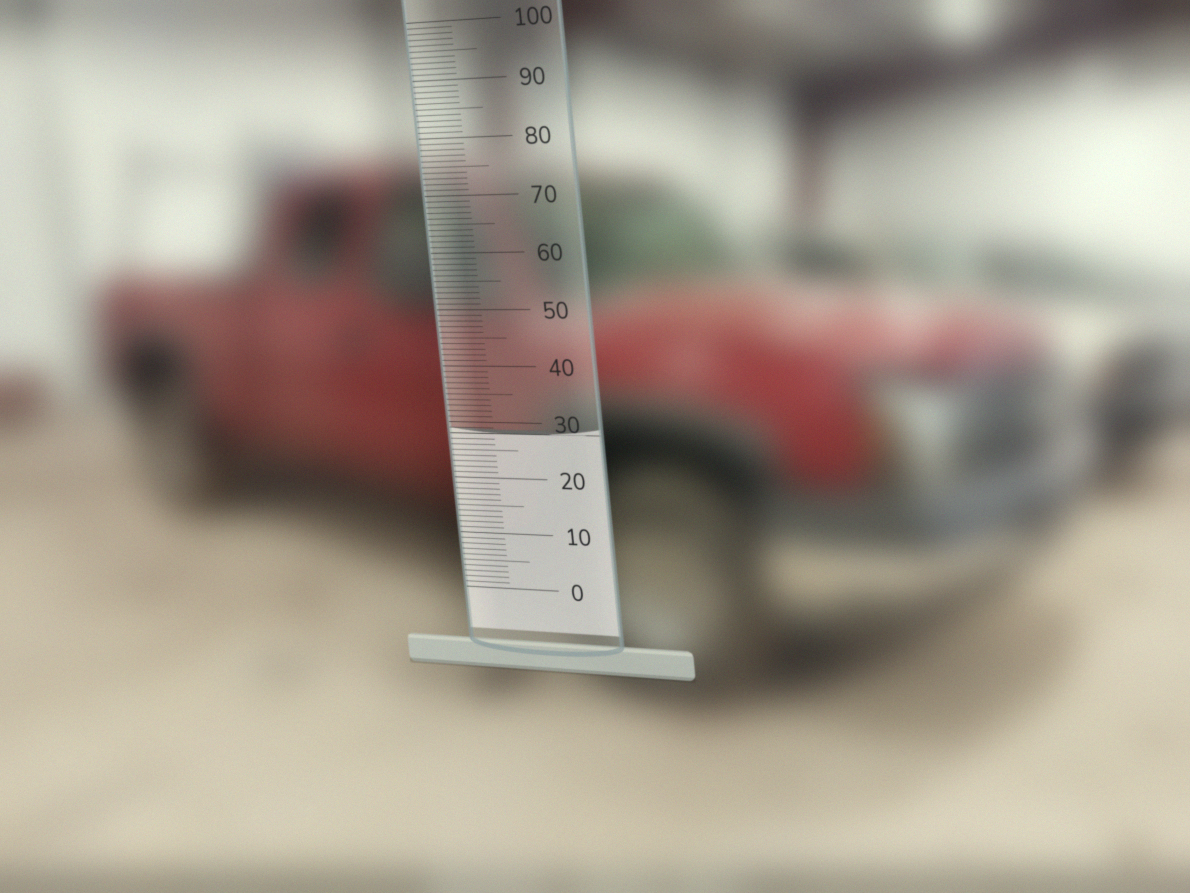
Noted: {"value": 28, "unit": "mL"}
